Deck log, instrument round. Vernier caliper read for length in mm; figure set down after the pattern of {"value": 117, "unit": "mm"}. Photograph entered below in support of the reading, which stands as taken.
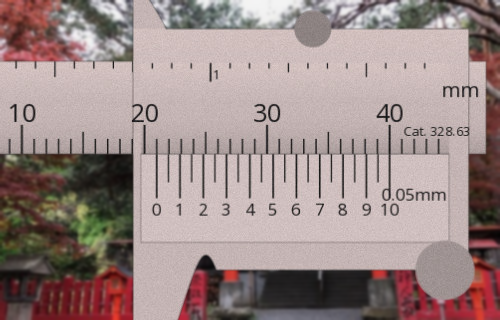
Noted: {"value": 21.0, "unit": "mm"}
